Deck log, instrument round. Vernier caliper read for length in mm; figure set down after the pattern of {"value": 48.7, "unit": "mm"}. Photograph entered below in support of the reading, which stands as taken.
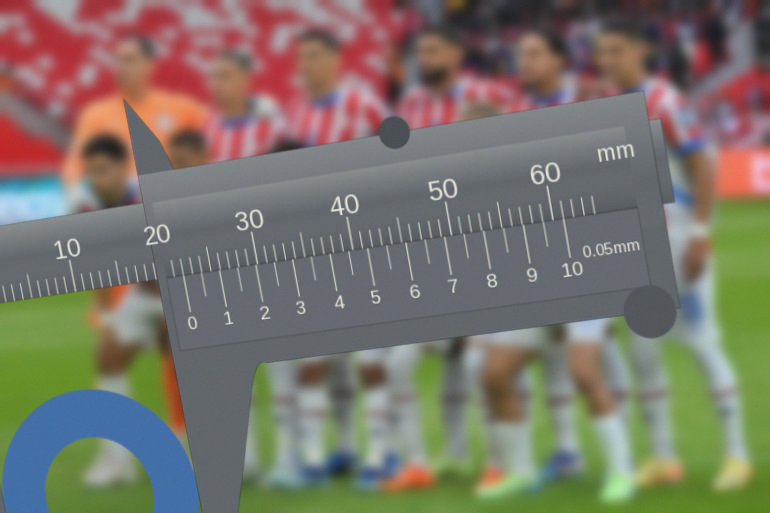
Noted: {"value": 22.0, "unit": "mm"}
